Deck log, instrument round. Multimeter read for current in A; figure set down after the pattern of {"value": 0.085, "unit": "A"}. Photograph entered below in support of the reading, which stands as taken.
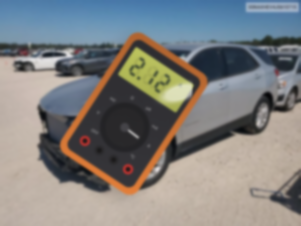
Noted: {"value": 2.12, "unit": "A"}
